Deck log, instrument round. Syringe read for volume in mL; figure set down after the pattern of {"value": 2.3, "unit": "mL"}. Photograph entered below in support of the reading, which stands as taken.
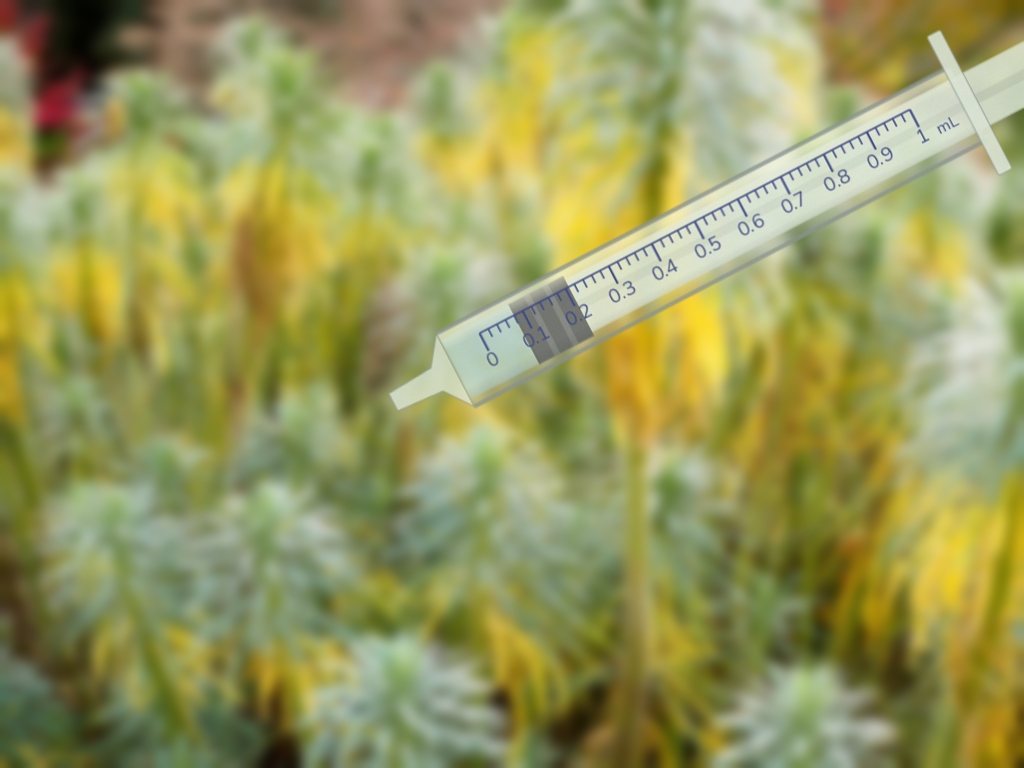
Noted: {"value": 0.08, "unit": "mL"}
